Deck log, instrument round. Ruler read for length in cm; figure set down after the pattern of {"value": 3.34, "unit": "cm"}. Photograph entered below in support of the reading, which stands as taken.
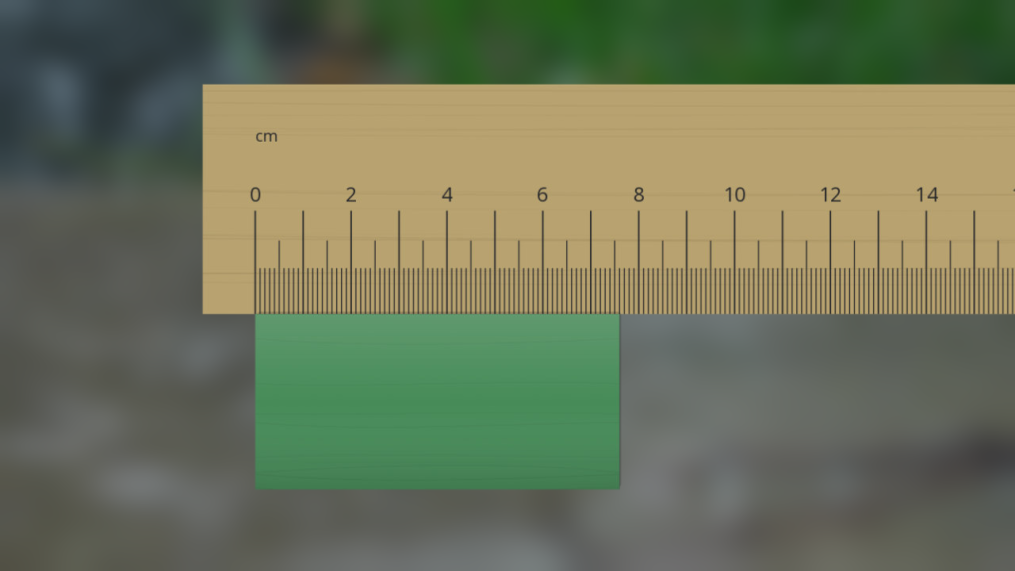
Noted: {"value": 7.6, "unit": "cm"}
